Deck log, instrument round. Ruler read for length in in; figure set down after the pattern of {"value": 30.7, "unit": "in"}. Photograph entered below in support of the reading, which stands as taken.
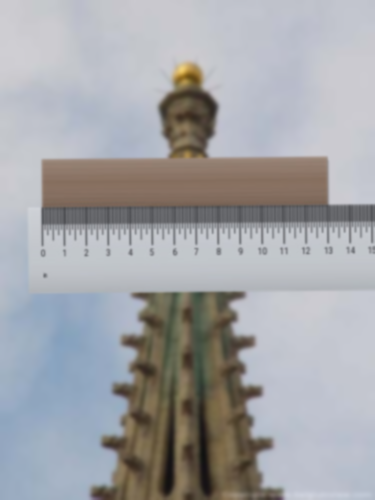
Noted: {"value": 13, "unit": "in"}
